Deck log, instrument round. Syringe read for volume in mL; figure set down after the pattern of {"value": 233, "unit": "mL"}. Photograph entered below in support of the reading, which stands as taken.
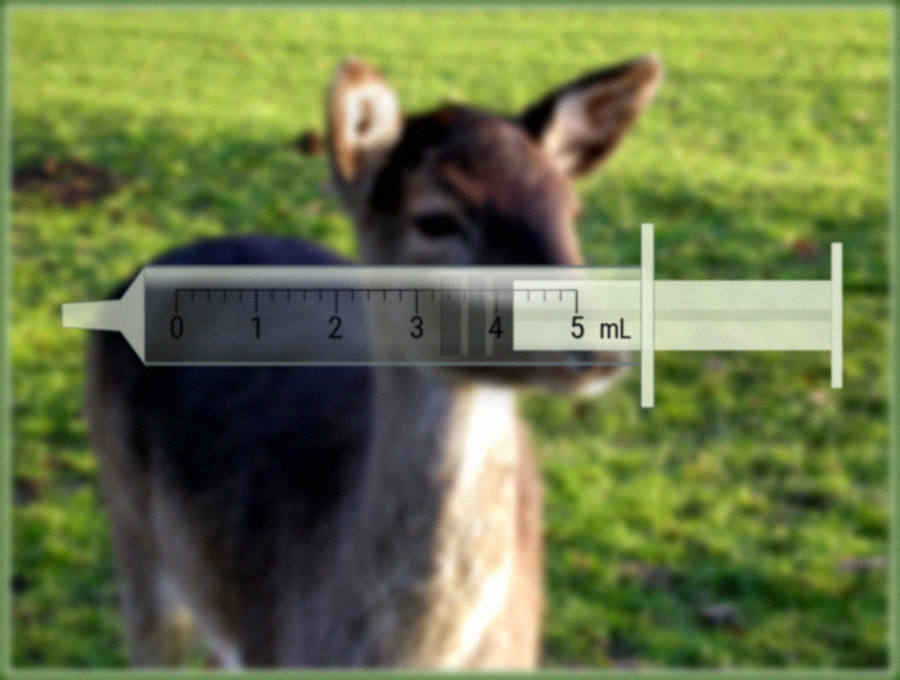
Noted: {"value": 3.3, "unit": "mL"}
